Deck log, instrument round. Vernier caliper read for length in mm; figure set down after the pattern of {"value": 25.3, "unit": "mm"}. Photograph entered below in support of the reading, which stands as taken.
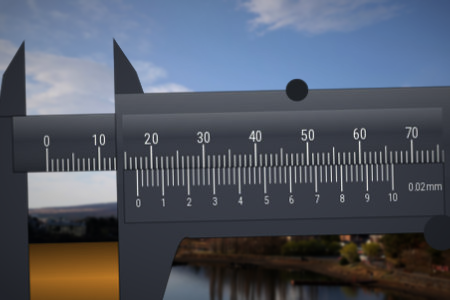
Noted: {"value": 17.2, "unit": "mm"}
